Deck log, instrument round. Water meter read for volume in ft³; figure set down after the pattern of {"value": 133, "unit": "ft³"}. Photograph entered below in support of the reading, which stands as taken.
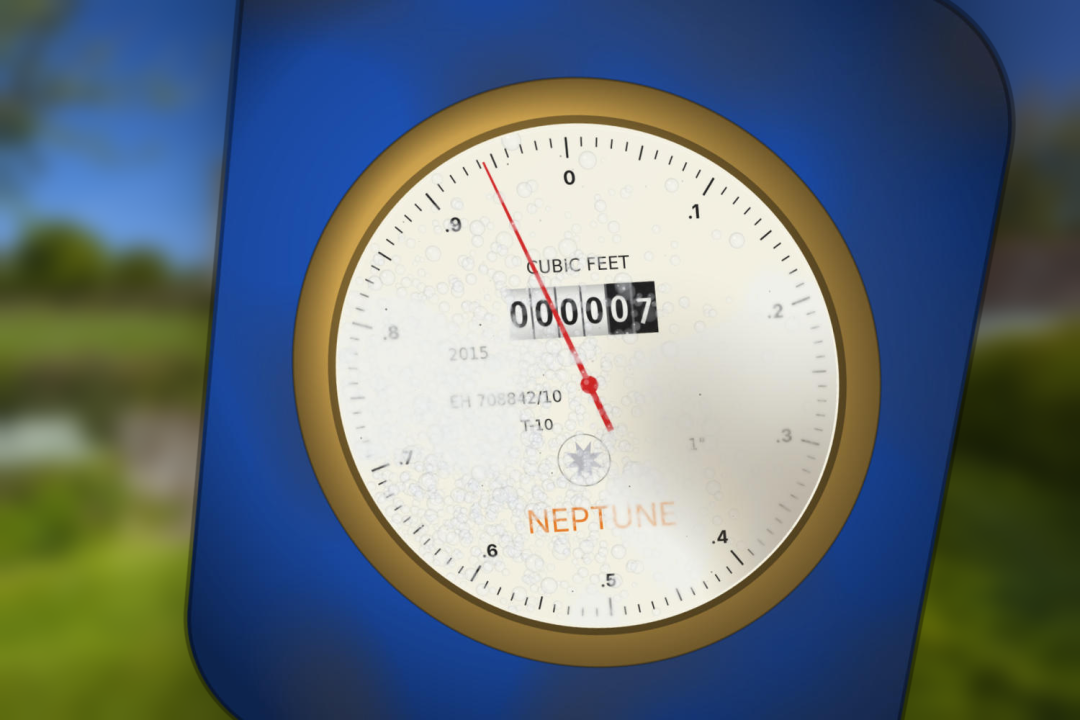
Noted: {"value": 6.94, "unit": "ft³"}
